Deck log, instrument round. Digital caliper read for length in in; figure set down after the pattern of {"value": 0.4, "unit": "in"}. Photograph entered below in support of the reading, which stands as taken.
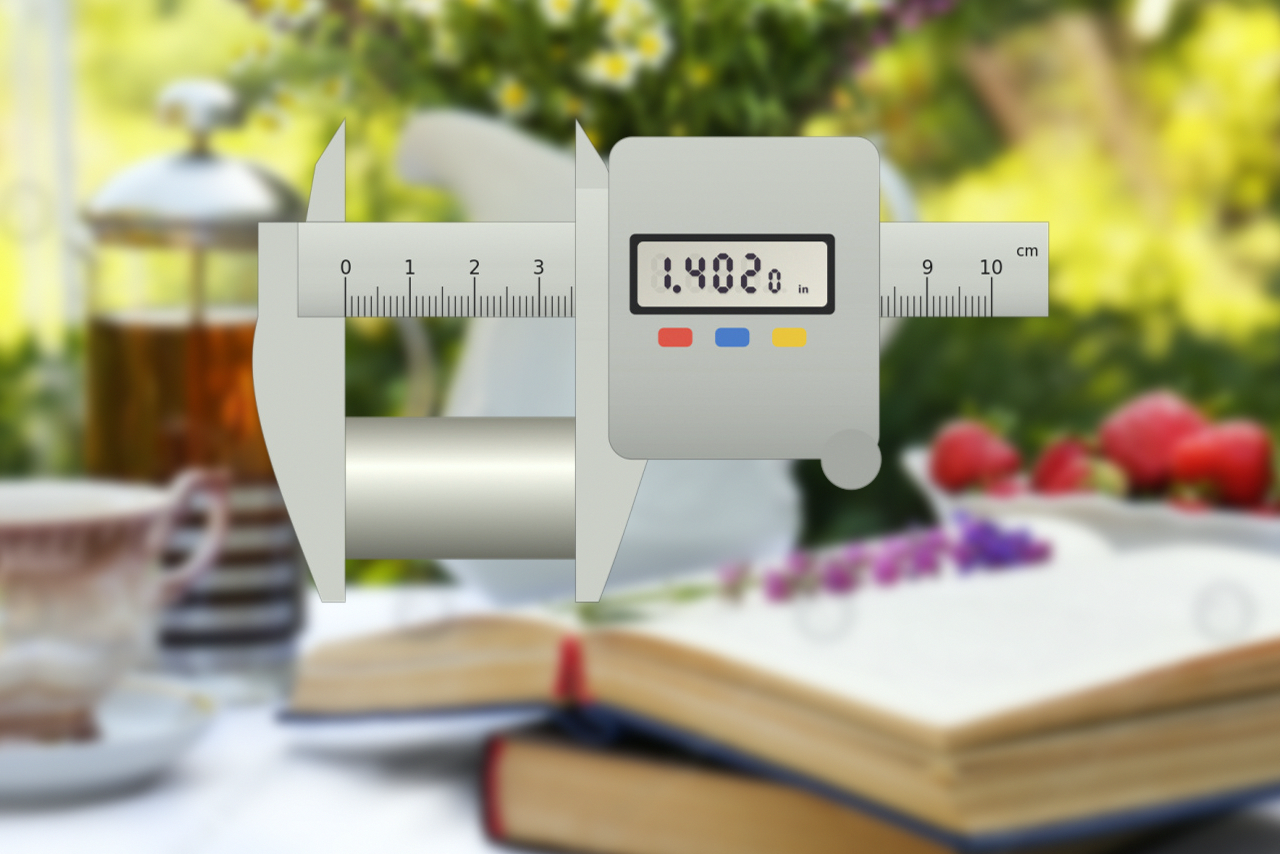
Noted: {"value": 1.4020, "unit": "in"}
